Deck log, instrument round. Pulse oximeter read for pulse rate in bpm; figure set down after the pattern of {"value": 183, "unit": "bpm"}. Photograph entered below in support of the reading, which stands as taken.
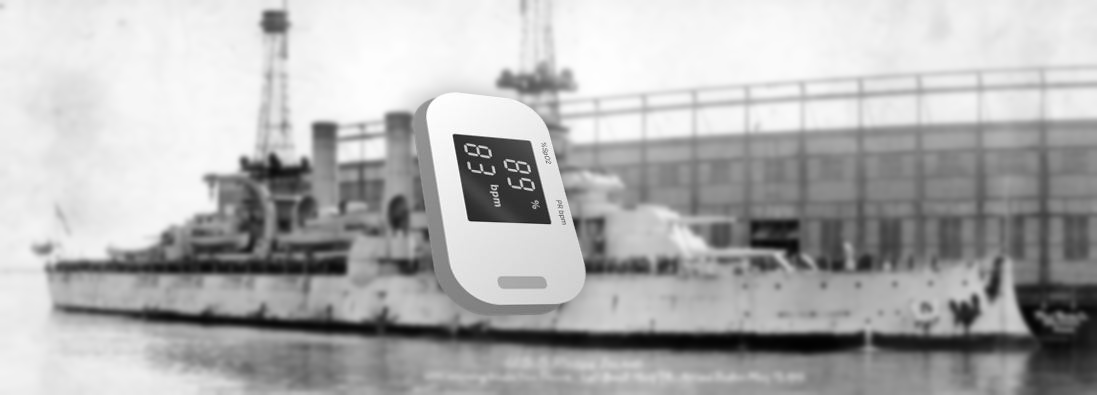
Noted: {"value": 83, "unit": "bpm"}
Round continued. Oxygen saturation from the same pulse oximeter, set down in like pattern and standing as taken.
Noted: {"value": 89, "unit": "%"}
